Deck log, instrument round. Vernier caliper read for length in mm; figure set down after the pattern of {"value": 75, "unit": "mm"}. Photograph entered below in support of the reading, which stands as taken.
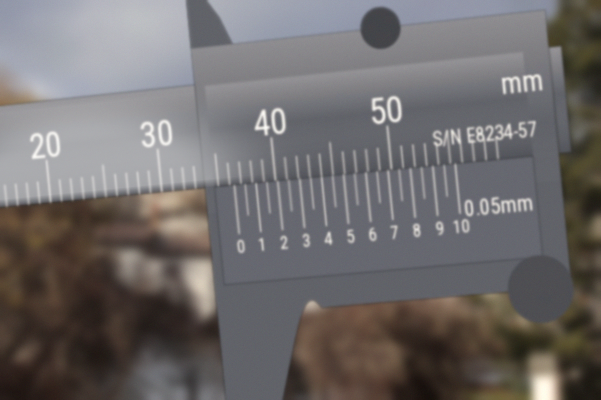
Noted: {"value": 36.4, "unit": "mm"}
